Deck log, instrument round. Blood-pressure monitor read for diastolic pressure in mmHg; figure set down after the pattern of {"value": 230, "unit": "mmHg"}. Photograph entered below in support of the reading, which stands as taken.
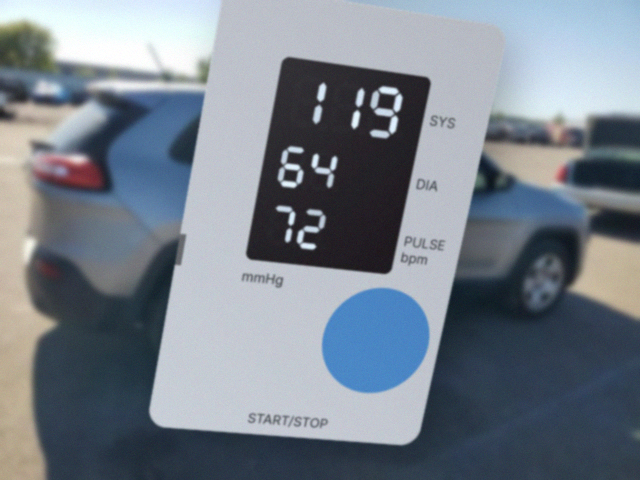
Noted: {"value": 64, "unit": "mmHg"}
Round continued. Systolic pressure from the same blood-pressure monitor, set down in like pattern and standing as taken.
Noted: {"value": 119, "unit": "mmHg"}
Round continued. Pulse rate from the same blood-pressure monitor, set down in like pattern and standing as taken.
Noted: {"value": 72, "unit": "bpm"}
